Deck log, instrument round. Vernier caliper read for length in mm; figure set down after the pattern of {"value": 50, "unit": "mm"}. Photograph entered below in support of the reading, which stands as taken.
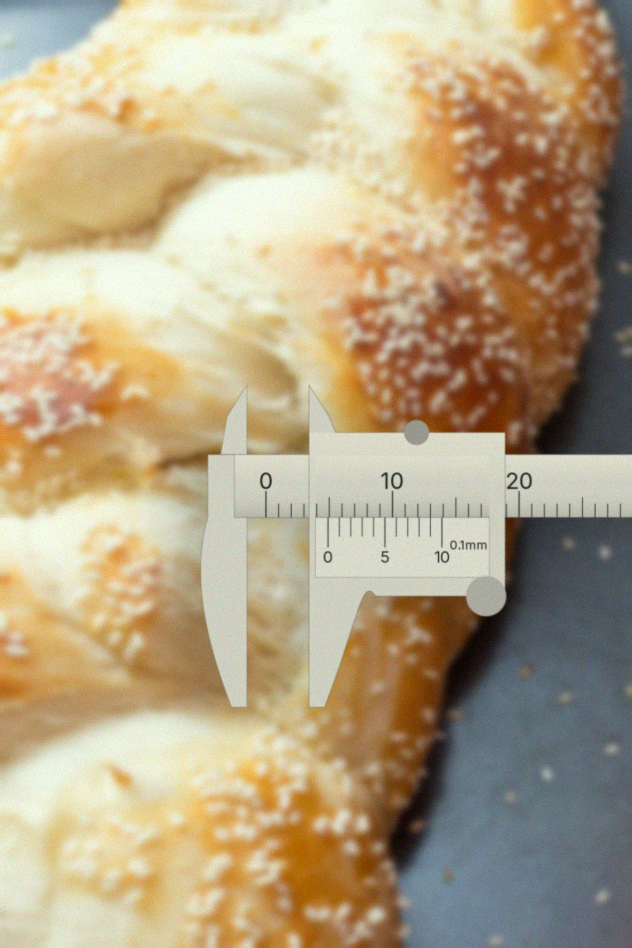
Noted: {"value": 4.9, "unit": "mm"}
